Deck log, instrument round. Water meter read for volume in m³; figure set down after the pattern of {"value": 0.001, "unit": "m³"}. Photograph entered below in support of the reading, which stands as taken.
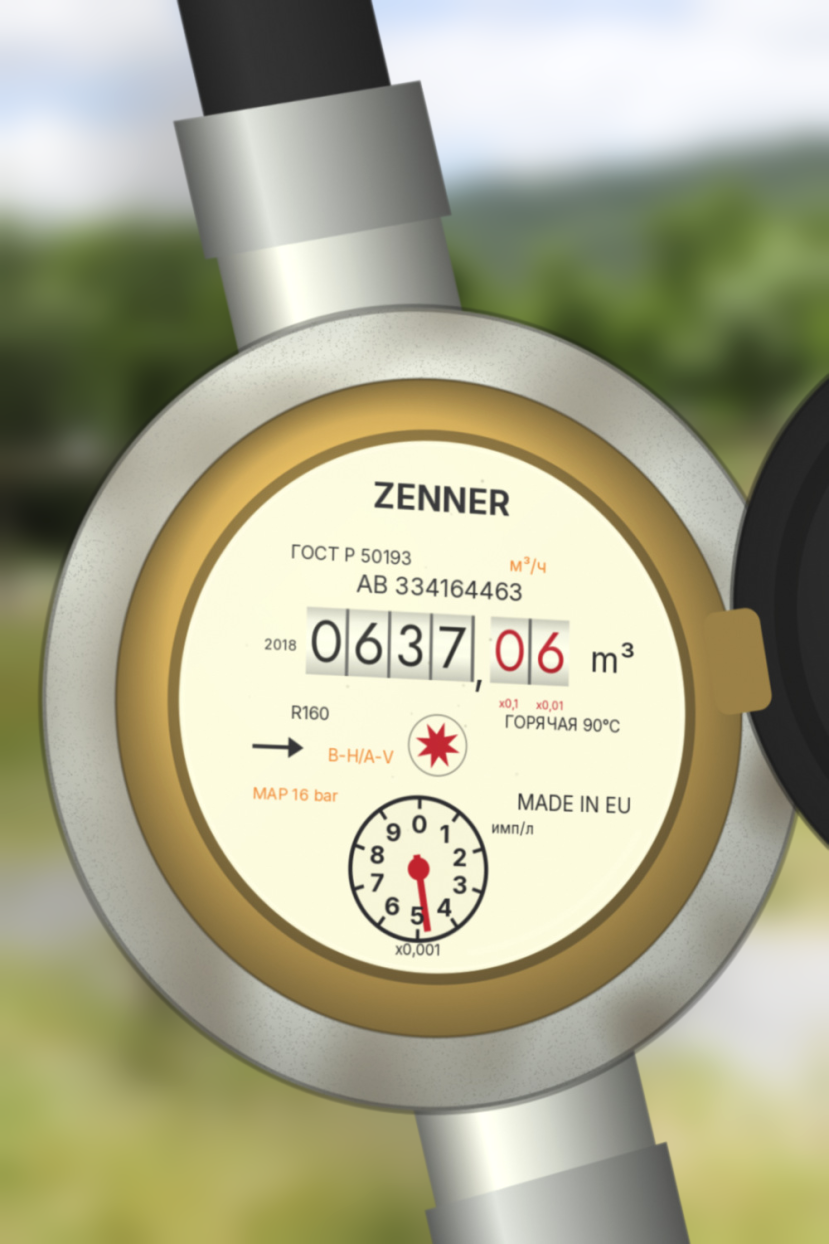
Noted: {"value": 637.064, "unit": "m³"}
